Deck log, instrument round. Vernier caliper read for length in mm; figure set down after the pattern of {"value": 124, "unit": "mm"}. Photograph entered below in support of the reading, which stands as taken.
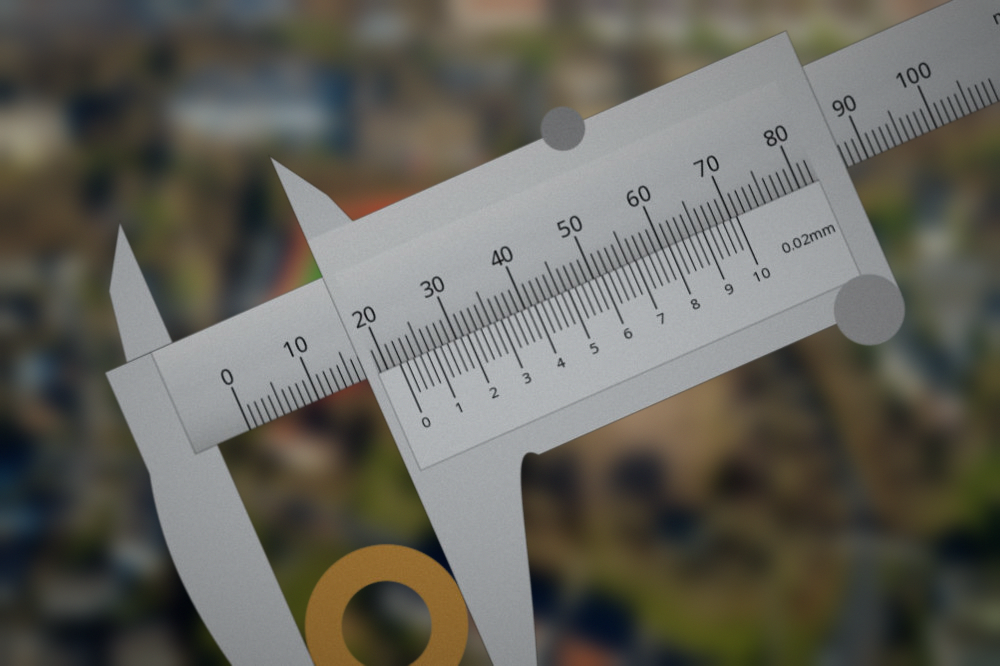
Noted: {"value": 21.8, "unit": "mm"}
